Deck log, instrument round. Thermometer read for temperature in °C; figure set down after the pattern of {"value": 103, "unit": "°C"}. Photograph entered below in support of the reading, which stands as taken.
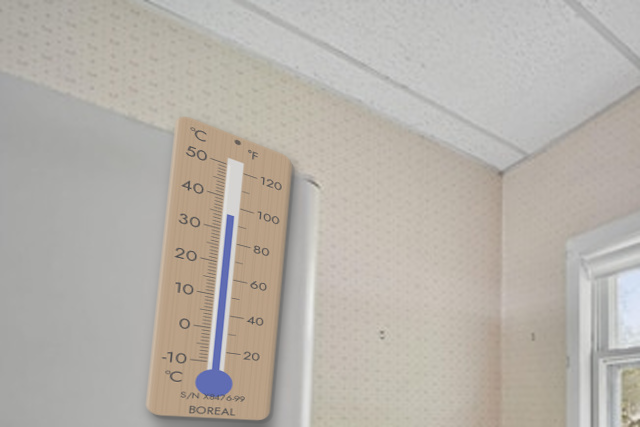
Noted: {"value": 35, "unit": "°C"}
